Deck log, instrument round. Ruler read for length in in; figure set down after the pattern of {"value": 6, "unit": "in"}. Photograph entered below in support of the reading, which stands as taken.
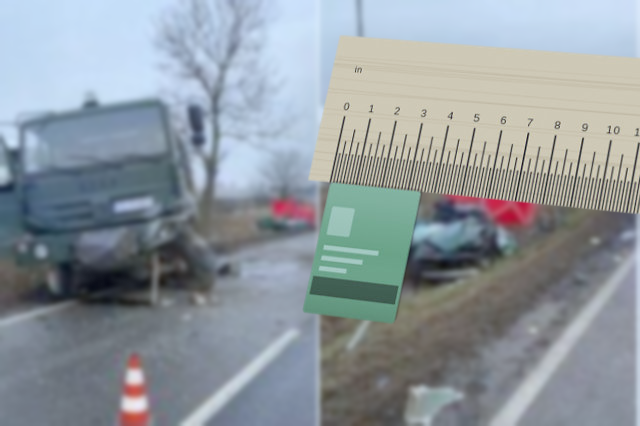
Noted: {"value": 3.5, "unit": "in"}
